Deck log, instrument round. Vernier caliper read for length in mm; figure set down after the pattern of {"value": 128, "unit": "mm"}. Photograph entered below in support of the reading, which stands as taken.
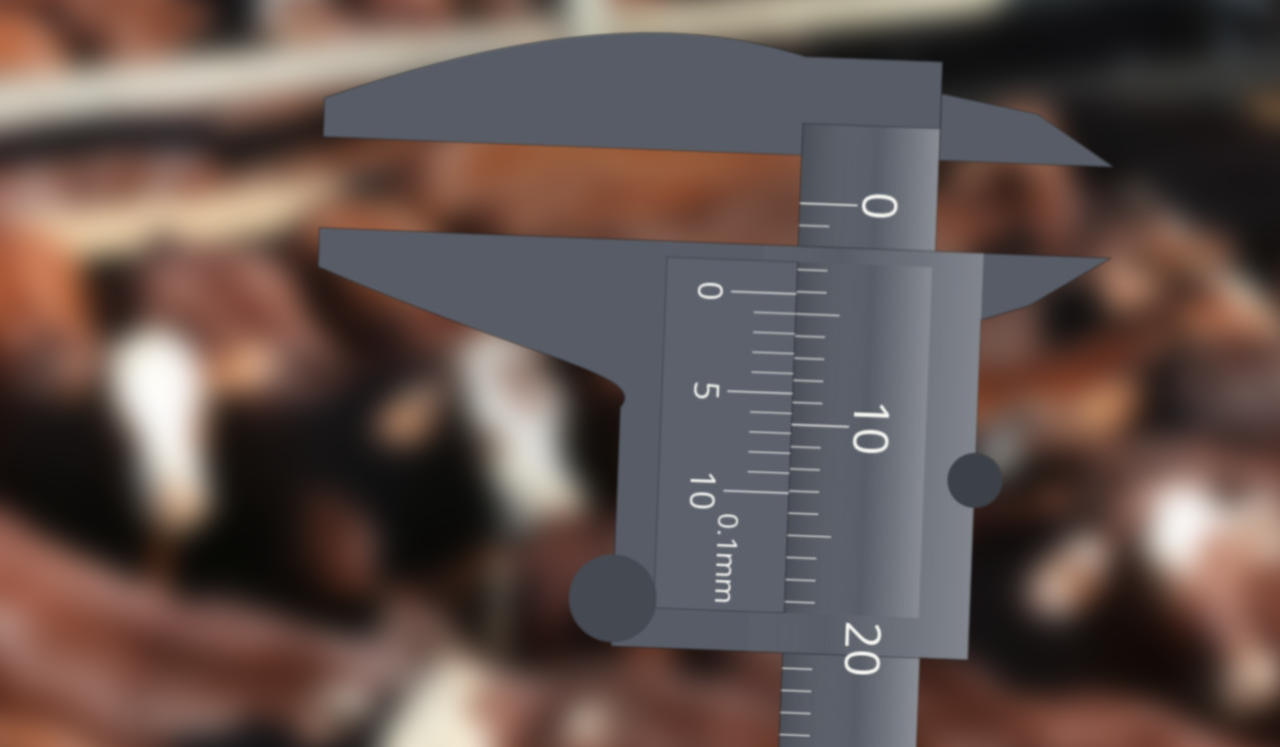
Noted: {"value": 4.1, "unit": "mm"}
